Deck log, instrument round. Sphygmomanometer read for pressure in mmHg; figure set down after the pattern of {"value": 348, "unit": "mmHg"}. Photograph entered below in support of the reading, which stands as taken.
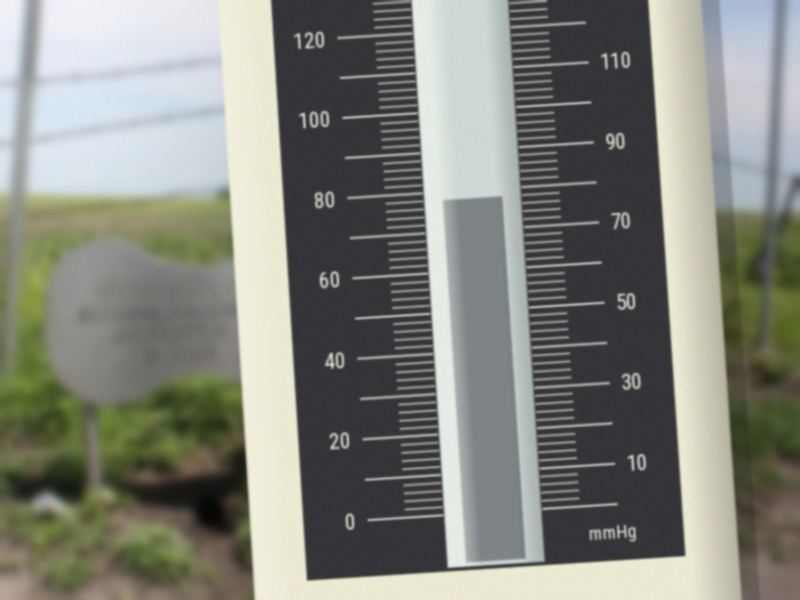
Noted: {"value": 78, "unit": "mmHg"}
